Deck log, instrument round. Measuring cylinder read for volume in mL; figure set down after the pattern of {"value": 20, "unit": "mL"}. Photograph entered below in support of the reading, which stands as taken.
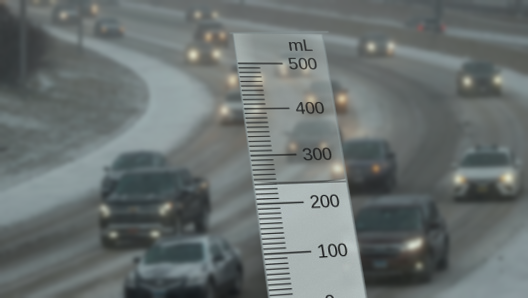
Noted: {"value": 240, "unit": "mL"}
